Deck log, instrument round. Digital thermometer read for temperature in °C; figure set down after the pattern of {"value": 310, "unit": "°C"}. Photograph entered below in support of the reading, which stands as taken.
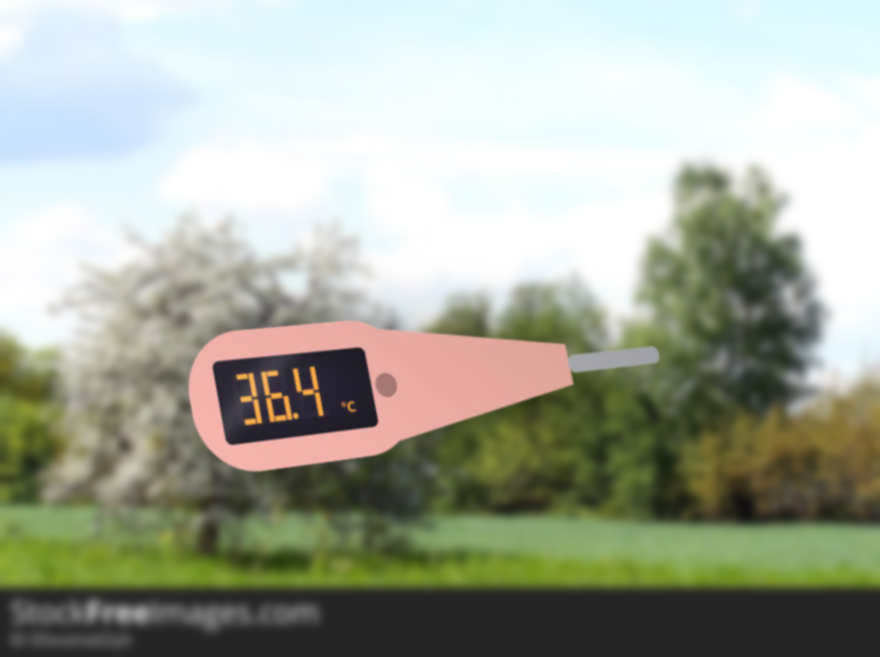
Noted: {"value": 36.4, "unit": "°C"}
